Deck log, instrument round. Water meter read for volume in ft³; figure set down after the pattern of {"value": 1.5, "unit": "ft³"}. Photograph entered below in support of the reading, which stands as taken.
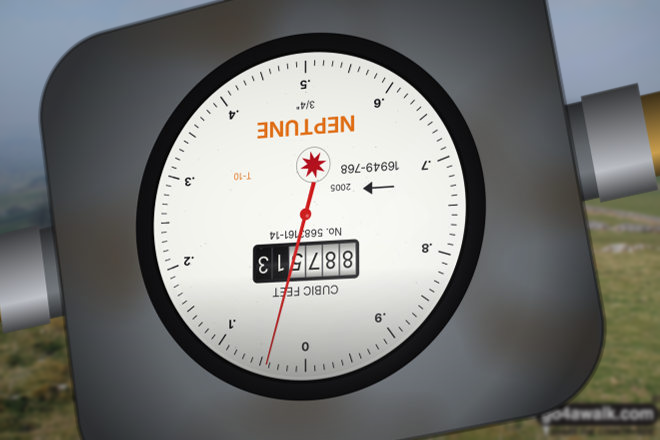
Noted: {"value": 887513.04, "unit": "ft³"}
